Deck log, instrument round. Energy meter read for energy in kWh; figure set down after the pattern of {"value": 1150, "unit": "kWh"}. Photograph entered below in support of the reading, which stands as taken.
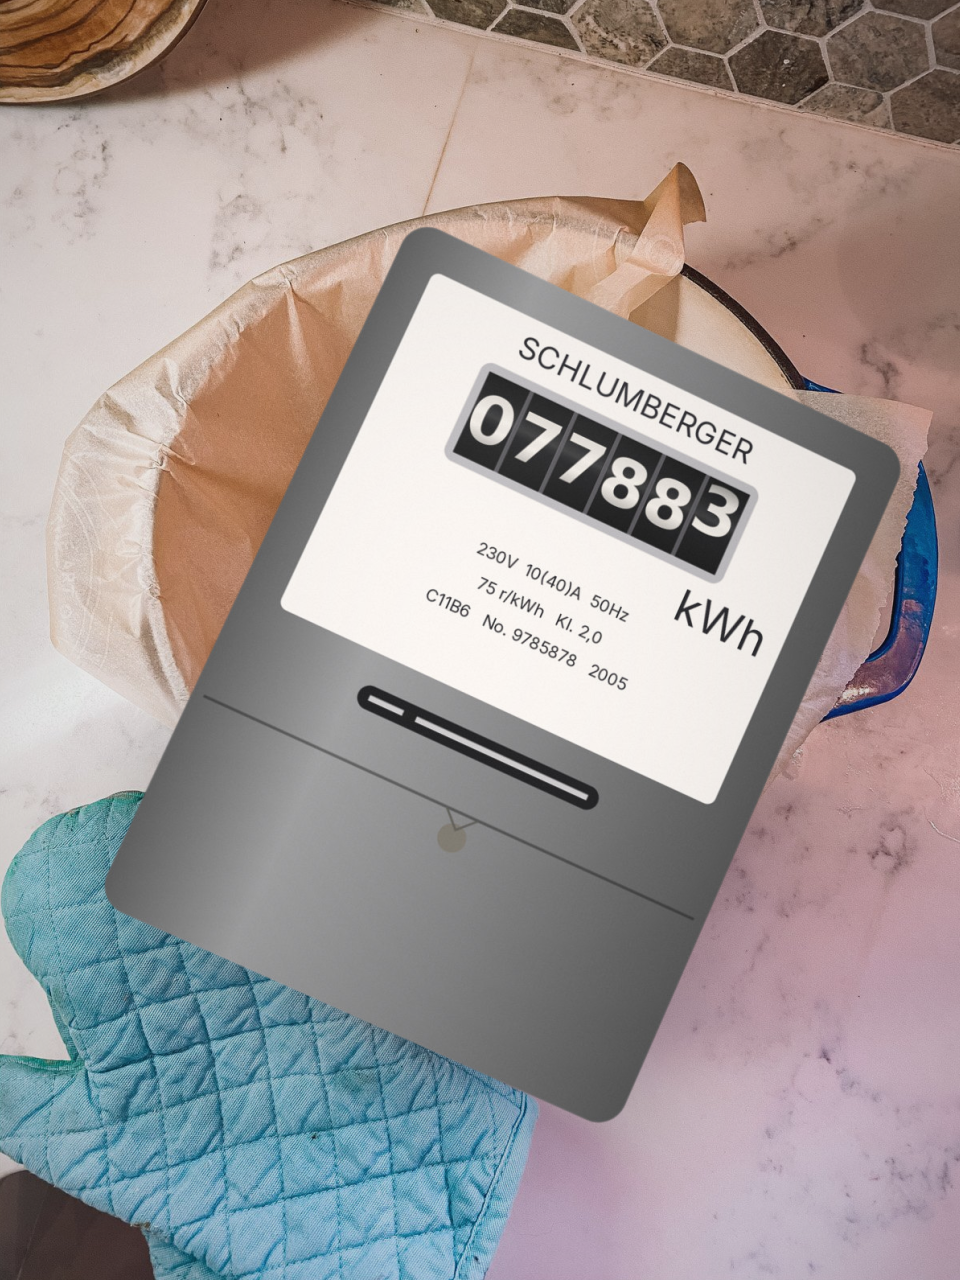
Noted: {"value": 77883, "unit": "kWh"}
